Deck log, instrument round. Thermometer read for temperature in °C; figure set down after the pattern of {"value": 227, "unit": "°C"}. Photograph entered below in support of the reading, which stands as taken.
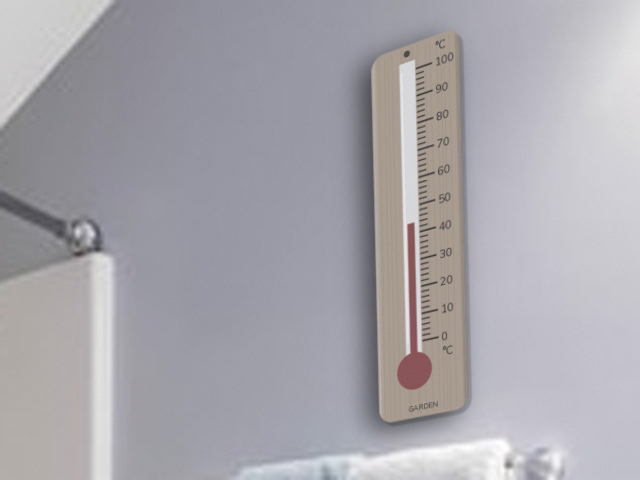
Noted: {"value": 44, "unit": "°C"}
